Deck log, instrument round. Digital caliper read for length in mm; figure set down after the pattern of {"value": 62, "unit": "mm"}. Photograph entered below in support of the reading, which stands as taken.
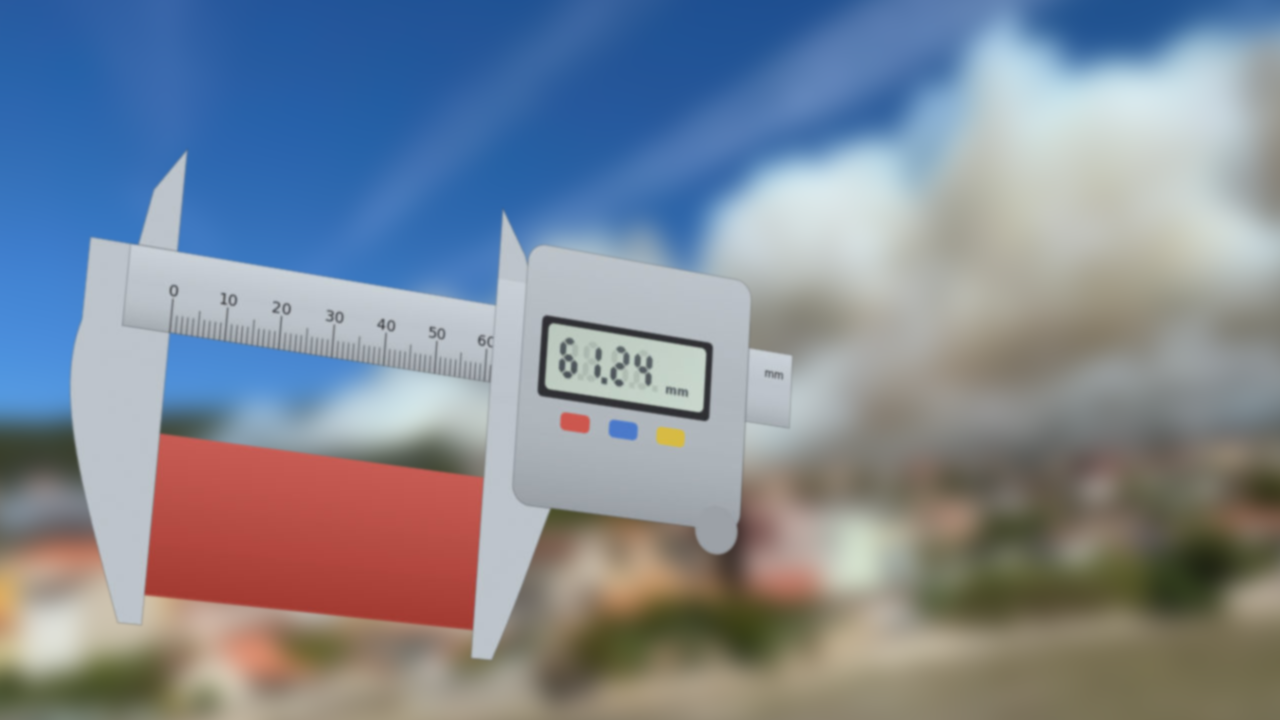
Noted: {"value": 61.24, "unit": "mm"}
